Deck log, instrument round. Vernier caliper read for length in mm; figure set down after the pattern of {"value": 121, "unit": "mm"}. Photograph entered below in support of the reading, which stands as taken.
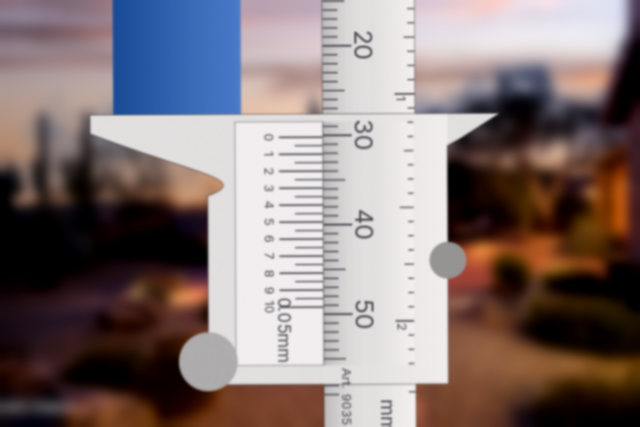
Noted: {"value": 30.2, "unit": "mm"}
